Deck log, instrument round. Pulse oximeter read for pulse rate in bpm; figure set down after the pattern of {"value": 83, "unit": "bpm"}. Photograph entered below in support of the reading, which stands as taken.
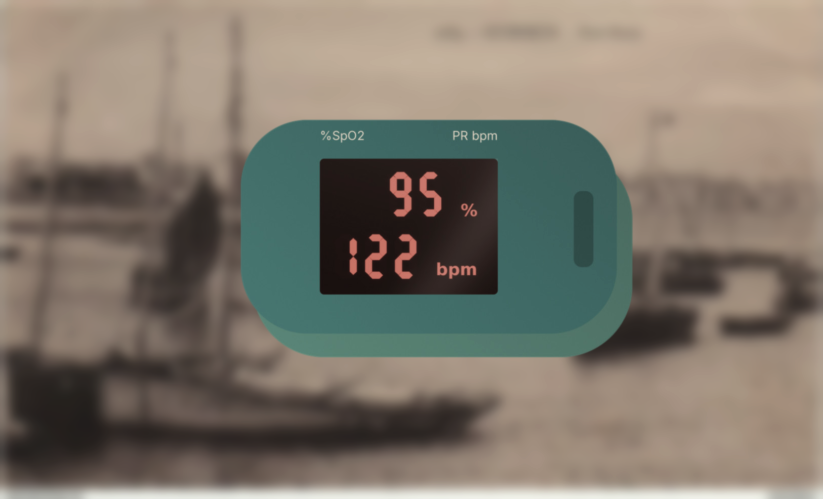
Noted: {"value": 122, "unit": "bpm"}
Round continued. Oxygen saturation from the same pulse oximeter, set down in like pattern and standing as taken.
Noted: {"value": 95, "unit": "%"}
